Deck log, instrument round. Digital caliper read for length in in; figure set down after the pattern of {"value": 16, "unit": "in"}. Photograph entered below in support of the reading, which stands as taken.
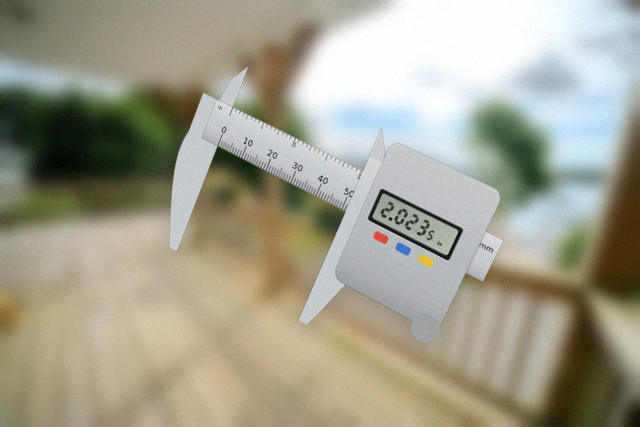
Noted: {"value": 2.0235, "unit": "in"}
